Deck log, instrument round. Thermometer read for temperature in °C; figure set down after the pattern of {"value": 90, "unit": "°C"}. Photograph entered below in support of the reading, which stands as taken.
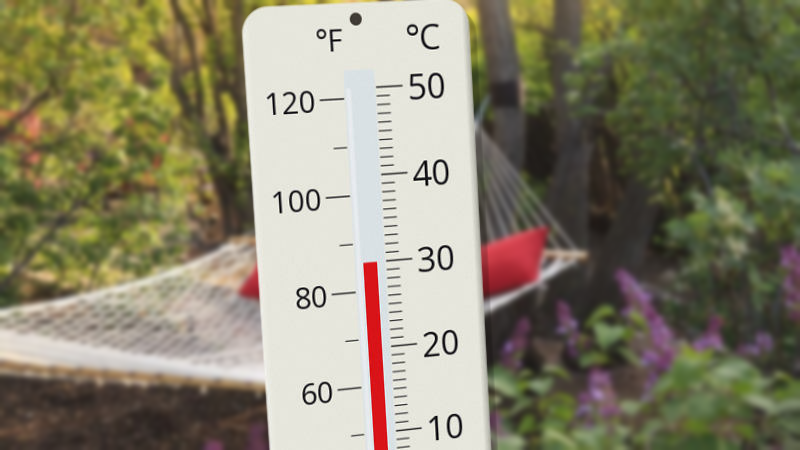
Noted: {"value": 30, "unit": "°C"}
